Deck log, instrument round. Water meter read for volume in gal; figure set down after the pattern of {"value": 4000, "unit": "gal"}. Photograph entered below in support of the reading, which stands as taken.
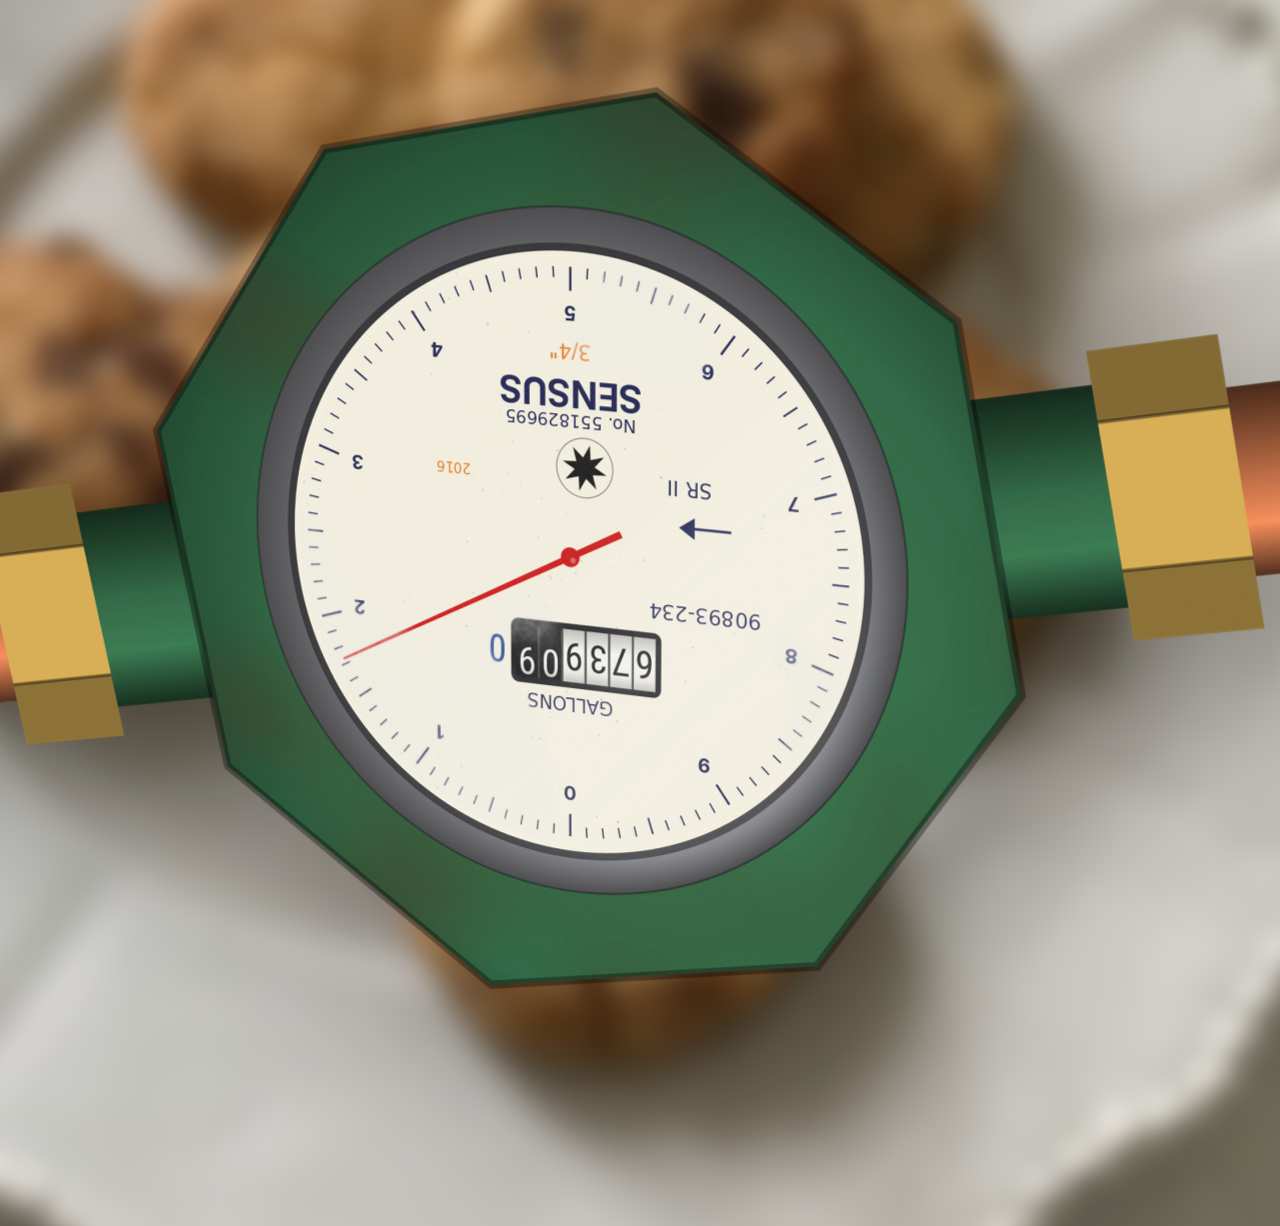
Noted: {"value": 6739091.7, "unit": "gal"}
